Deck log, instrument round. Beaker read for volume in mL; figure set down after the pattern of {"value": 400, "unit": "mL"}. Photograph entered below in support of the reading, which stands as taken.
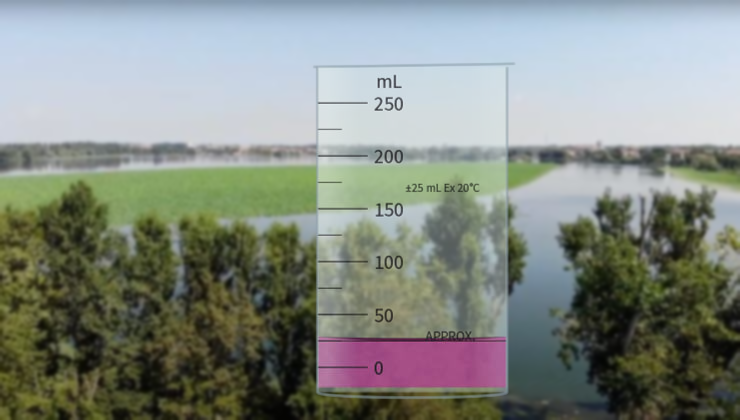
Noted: {"value": 25, "unit": "mL"}
